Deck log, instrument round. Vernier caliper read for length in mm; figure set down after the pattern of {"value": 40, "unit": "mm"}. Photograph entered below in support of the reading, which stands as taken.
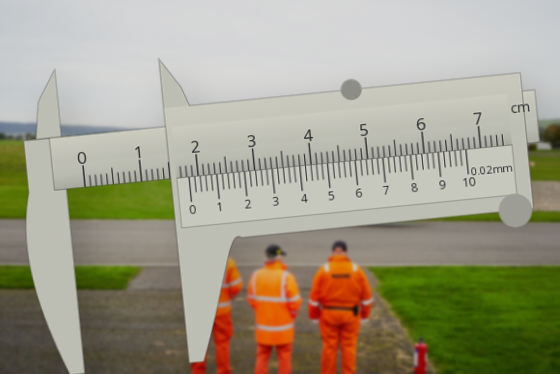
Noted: {"value": 18.4, "unit": "mm"}
